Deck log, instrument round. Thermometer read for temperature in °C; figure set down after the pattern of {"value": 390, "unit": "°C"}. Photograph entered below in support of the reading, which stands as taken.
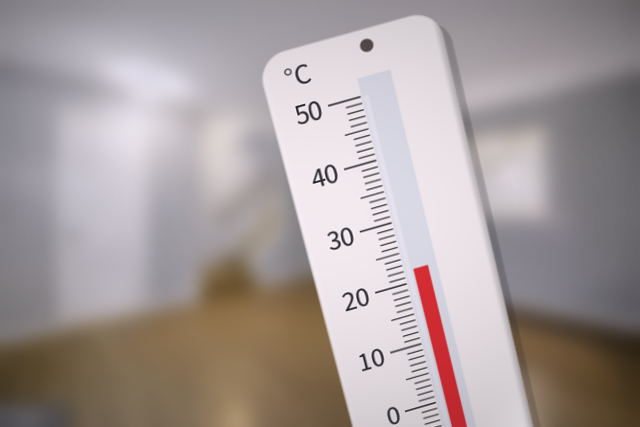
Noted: {"value": 22, "unit": "°C"}
